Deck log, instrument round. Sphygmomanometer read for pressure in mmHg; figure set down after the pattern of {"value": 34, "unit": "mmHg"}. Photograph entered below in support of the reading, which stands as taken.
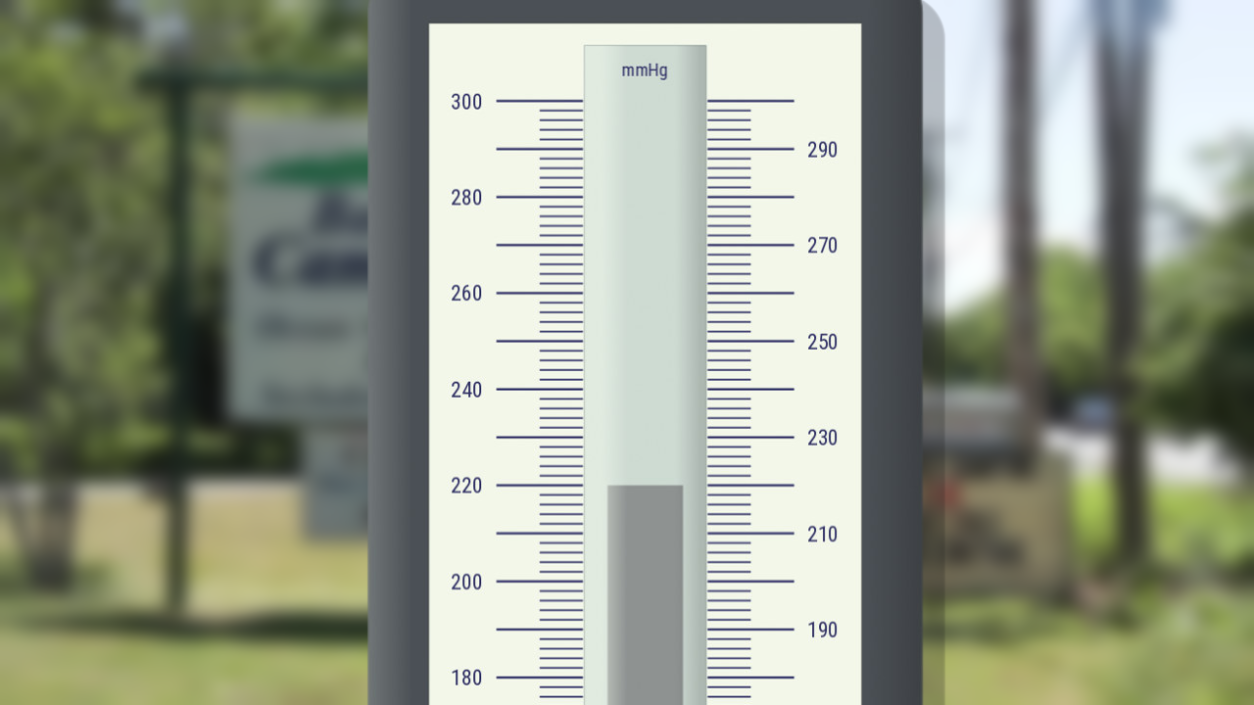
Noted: {"value": 220, "unit": "mmHg"}
